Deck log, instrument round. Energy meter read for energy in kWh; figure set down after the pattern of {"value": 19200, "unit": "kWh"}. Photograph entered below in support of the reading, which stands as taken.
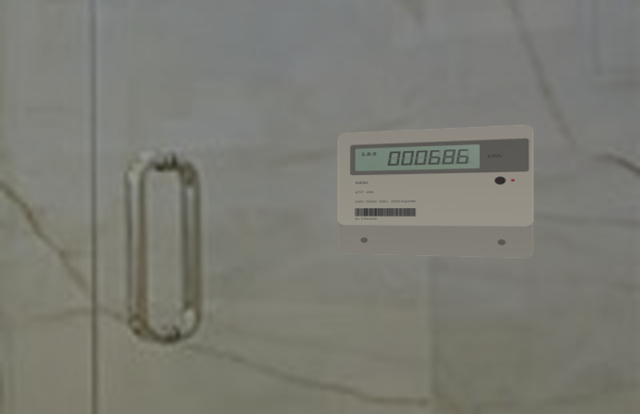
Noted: {"value": 686, "unit": "kWh"}
